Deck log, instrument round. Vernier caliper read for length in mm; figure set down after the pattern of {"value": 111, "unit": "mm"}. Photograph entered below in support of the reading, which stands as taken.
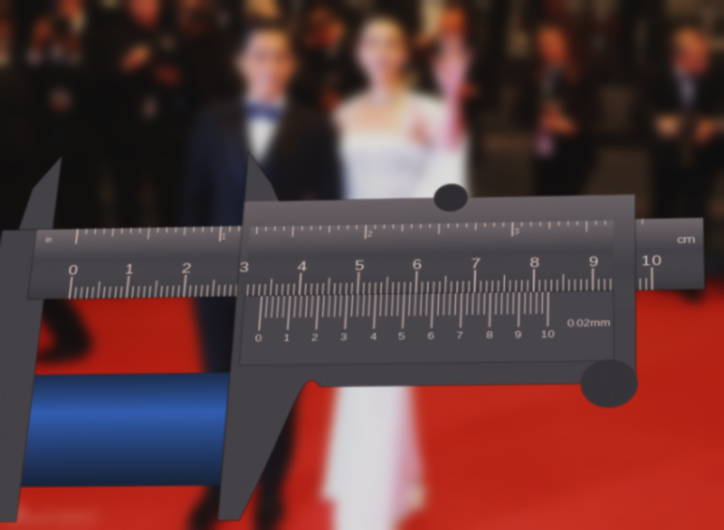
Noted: {"value": 33.5, "unit": "mm"}
